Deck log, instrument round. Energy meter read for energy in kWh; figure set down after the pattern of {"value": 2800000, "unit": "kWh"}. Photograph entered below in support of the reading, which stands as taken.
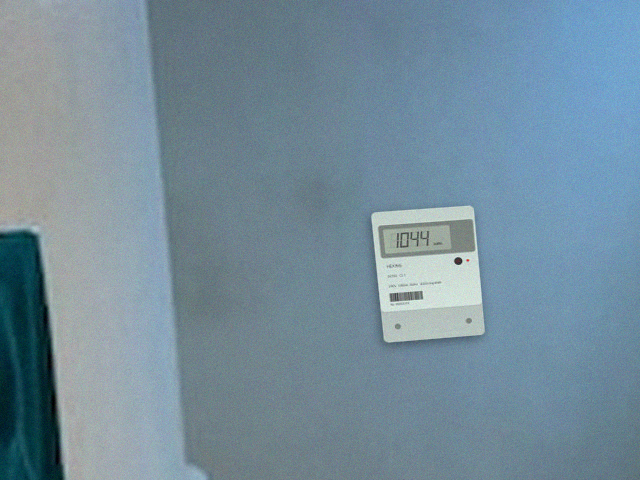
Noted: {"value": 1044, "unit": "kWh"}
